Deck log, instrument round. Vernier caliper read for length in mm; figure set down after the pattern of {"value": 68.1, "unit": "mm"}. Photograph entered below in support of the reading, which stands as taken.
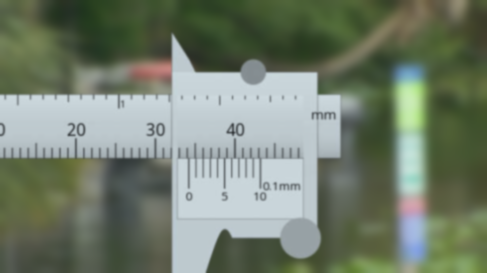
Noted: {"value": 34.2, "unit": "mm"}
